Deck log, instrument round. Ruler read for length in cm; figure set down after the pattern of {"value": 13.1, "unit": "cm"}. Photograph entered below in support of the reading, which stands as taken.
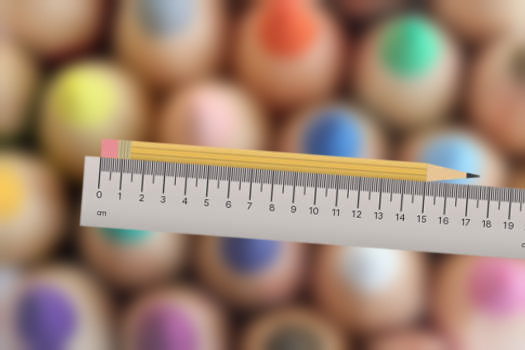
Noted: {"value": 17.5, "unit": "cm"}
